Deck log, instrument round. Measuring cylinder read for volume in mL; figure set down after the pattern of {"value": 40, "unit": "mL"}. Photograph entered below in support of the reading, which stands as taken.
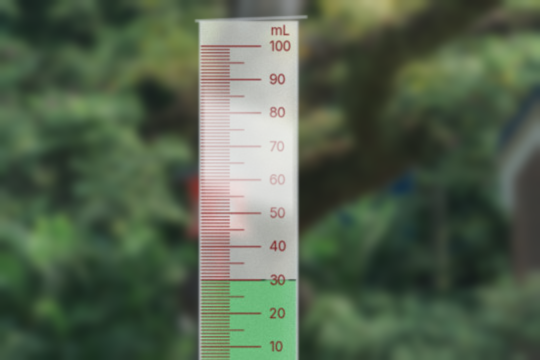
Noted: {"value": 30, "unit": "mL"}
